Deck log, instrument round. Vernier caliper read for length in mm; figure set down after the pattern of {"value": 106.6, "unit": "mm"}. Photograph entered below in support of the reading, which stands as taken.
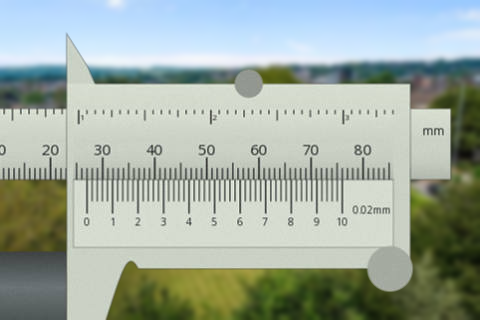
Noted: {"value": 27.0, "unit": "mm"}
